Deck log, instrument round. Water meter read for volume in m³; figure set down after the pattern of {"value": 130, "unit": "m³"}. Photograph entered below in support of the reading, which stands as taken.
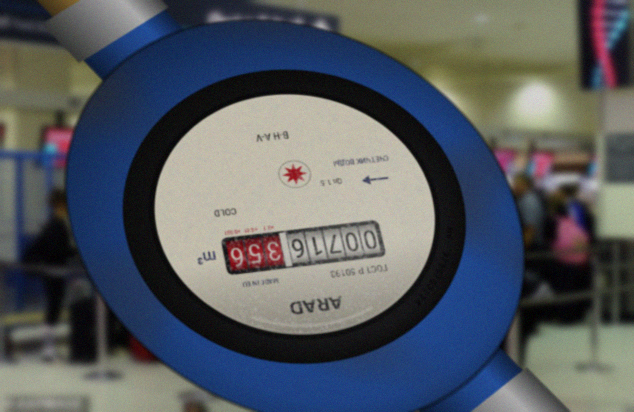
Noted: {"value": 716.356, "unit": "m³"}
